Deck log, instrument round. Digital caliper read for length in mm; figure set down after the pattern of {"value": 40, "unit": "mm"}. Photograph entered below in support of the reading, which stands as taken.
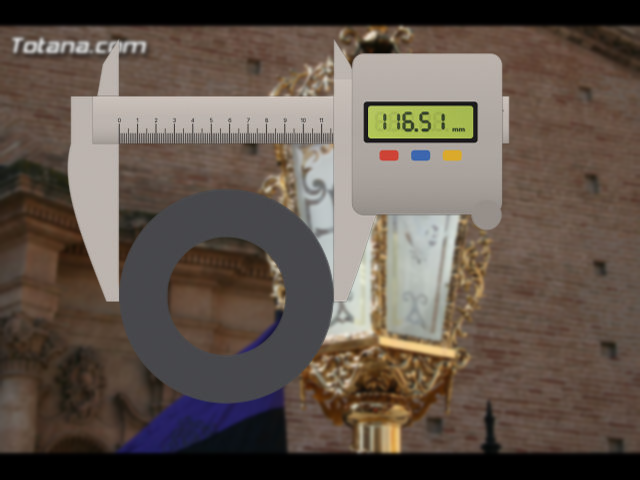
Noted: {"value": 116.51, "unit": "mm"}
